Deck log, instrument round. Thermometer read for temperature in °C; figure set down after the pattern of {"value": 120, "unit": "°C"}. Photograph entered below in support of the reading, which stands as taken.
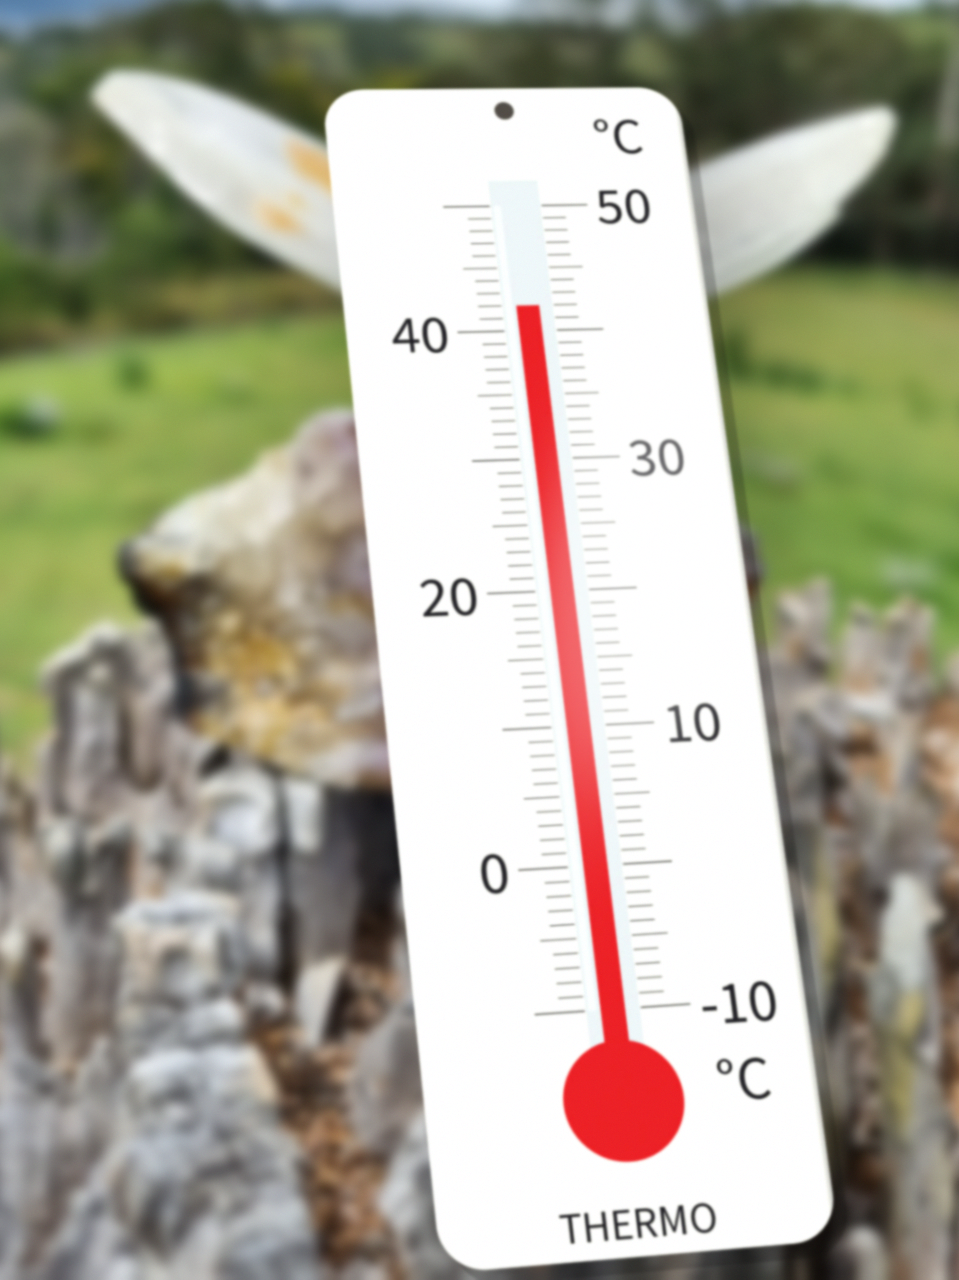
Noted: {"value": 42, "unit": "°C"}
